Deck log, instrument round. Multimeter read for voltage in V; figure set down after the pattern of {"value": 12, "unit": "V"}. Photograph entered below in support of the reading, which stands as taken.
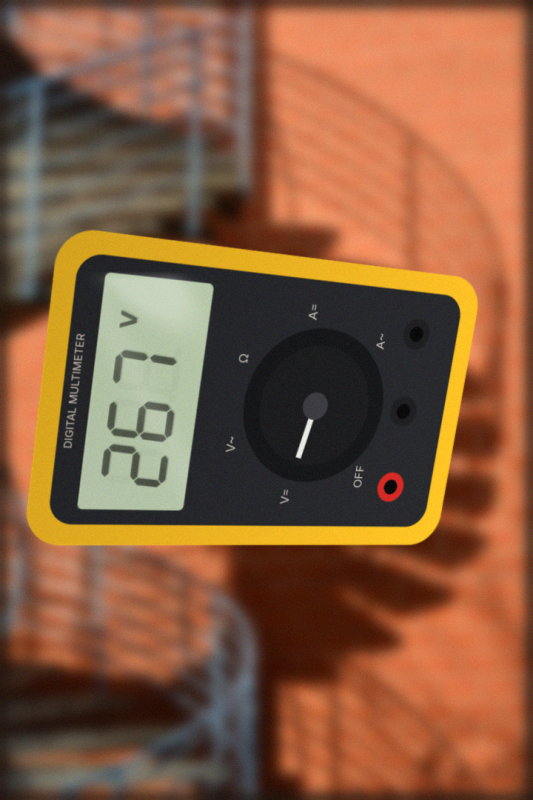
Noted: {"value": 267, "unit": "V"}
